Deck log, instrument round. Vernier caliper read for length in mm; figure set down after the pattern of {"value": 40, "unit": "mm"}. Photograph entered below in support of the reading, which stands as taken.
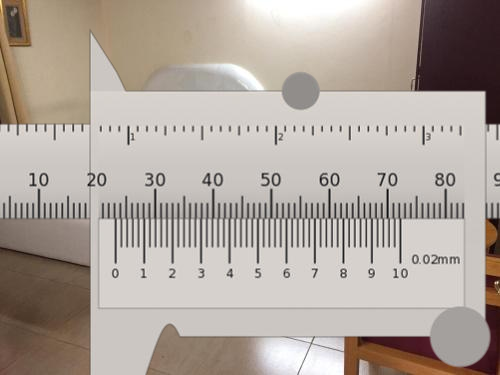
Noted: {"value": 23.2, "unit": "mm"}
